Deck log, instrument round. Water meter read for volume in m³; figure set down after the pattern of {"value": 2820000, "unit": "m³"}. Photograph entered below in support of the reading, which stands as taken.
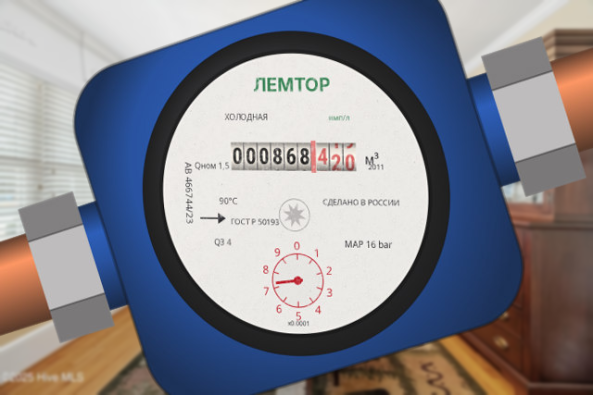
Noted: {"value": 868.4197, "unit": "m³"}
